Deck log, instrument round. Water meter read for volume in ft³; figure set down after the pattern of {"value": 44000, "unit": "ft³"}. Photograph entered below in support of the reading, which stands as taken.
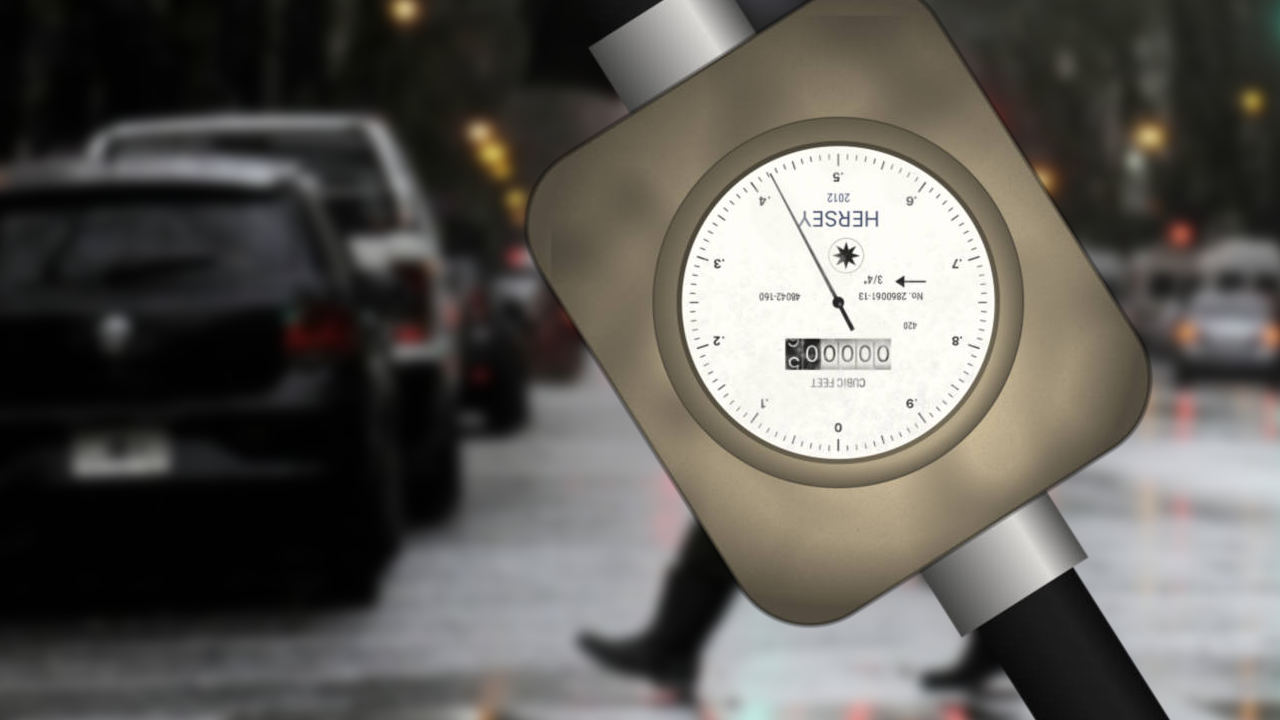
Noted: {"value": 5.42, "unit": "ft³"}
